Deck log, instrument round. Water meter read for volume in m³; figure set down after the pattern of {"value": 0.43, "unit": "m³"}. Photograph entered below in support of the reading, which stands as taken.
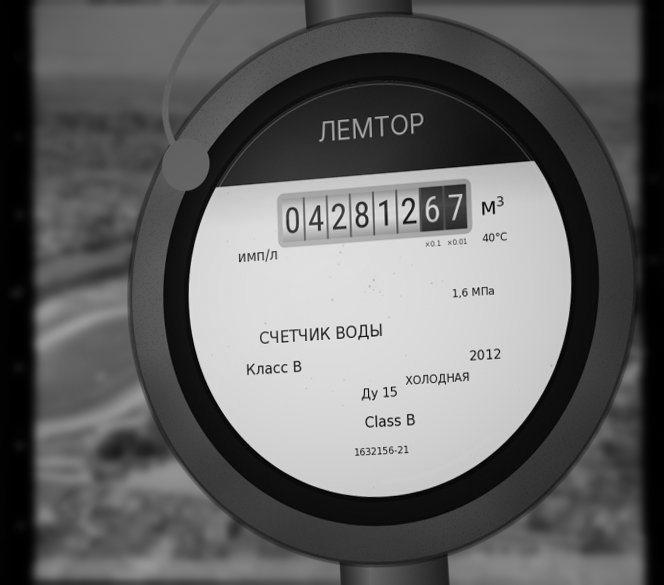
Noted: {"value": 42812.67, "unit": "m³"}
